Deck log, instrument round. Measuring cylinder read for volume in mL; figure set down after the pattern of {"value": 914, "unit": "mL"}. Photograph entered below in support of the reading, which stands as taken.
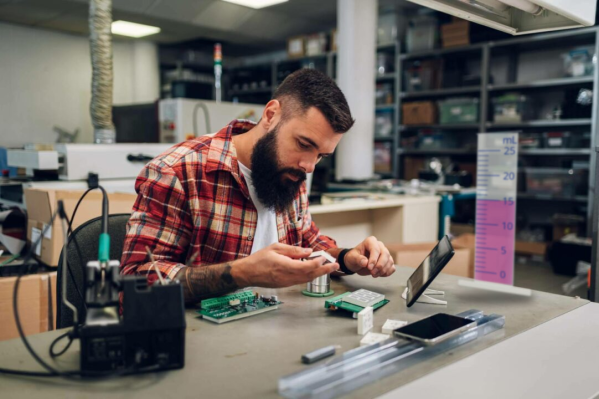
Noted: {"value": 15, "unit": "mL"}
